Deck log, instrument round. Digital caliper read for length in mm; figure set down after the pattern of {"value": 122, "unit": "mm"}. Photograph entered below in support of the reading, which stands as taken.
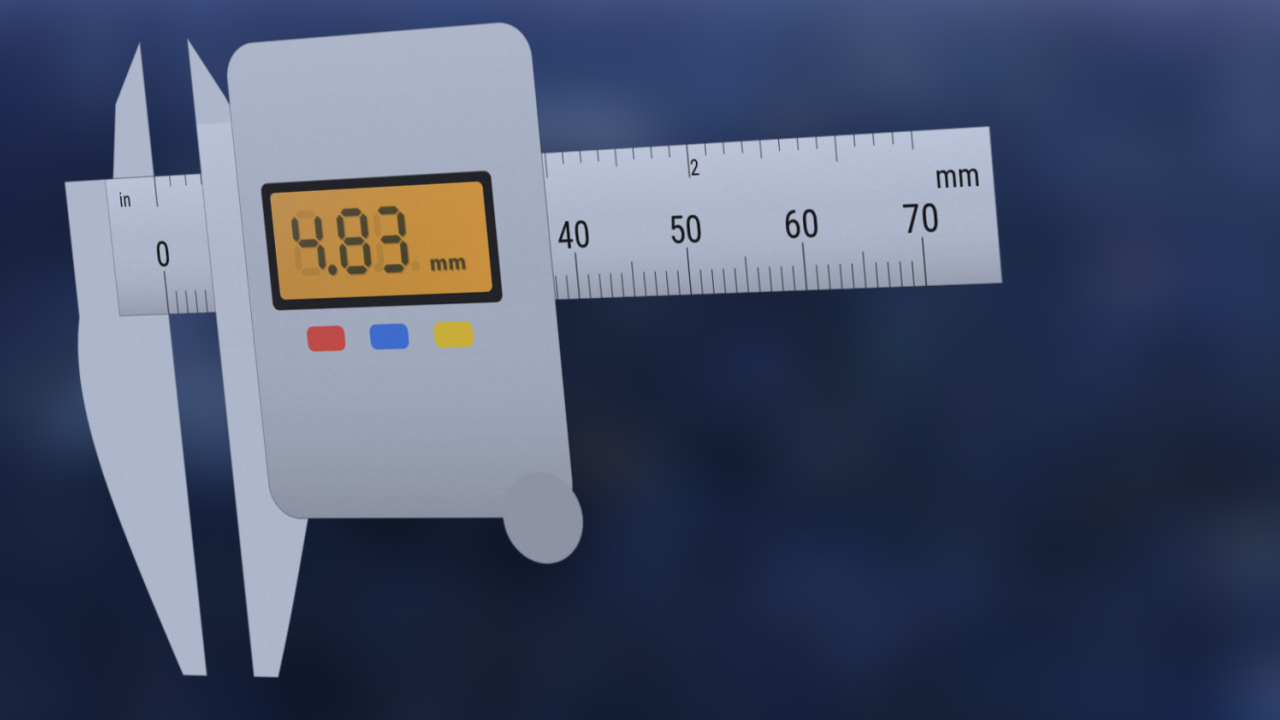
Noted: {"value": 4.83, "unit": "mm"}
